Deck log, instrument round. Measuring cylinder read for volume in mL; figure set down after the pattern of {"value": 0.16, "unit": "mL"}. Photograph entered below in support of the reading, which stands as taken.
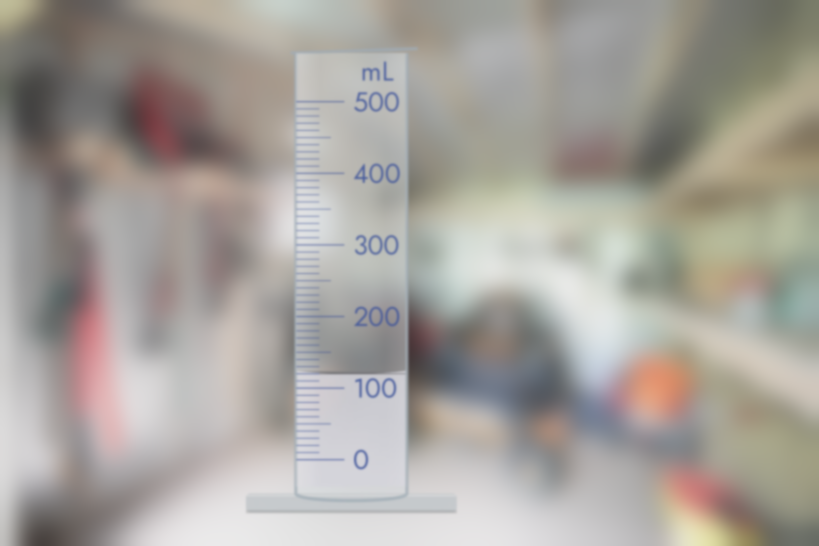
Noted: {"value": 120, "unit": "mL"}
